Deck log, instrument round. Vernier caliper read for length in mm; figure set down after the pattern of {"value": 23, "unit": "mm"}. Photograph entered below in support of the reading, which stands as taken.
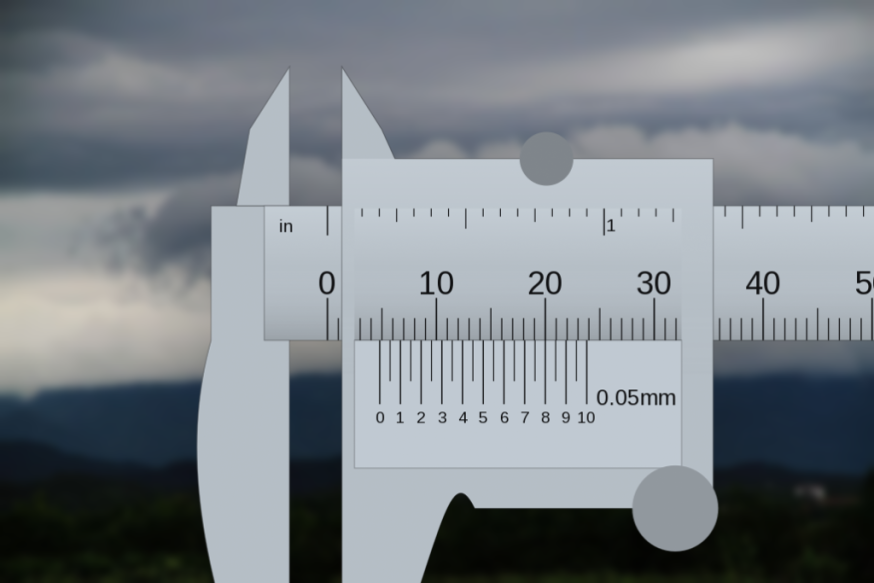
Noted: {"value": 4.8, "unit": "mm"}
